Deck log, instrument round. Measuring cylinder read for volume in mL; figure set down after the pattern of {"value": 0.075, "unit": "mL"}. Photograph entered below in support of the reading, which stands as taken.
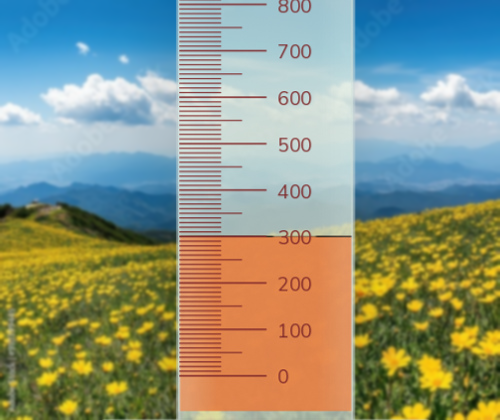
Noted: {"value": 300, "unit": "mL"}
